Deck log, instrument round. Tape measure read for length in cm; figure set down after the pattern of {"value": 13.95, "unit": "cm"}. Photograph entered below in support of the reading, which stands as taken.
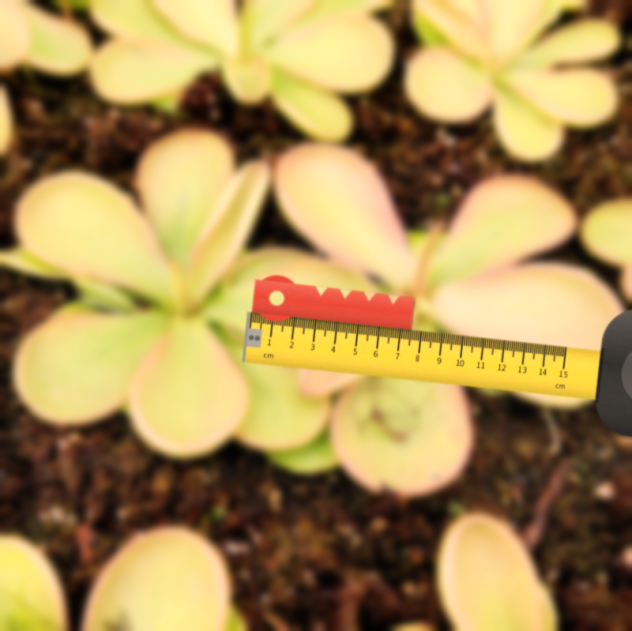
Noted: {"value": 7.5, "unit": "cm"}
